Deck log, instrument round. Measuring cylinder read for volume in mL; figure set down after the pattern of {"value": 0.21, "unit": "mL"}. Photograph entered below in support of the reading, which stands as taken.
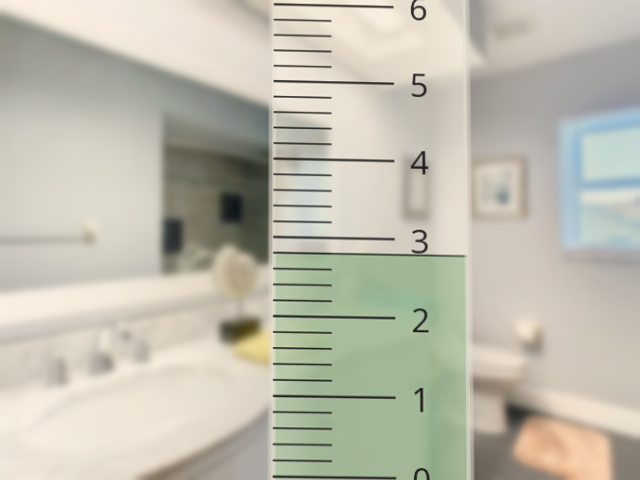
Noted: {"value": 2.8, "unit": "mL"}
